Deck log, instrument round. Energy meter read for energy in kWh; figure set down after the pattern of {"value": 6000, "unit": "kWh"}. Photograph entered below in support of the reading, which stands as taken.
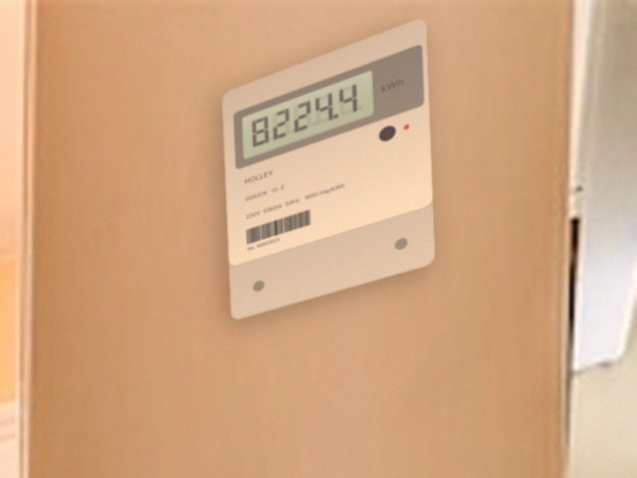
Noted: {"value": 8224.4, "unit": "kWh"}
